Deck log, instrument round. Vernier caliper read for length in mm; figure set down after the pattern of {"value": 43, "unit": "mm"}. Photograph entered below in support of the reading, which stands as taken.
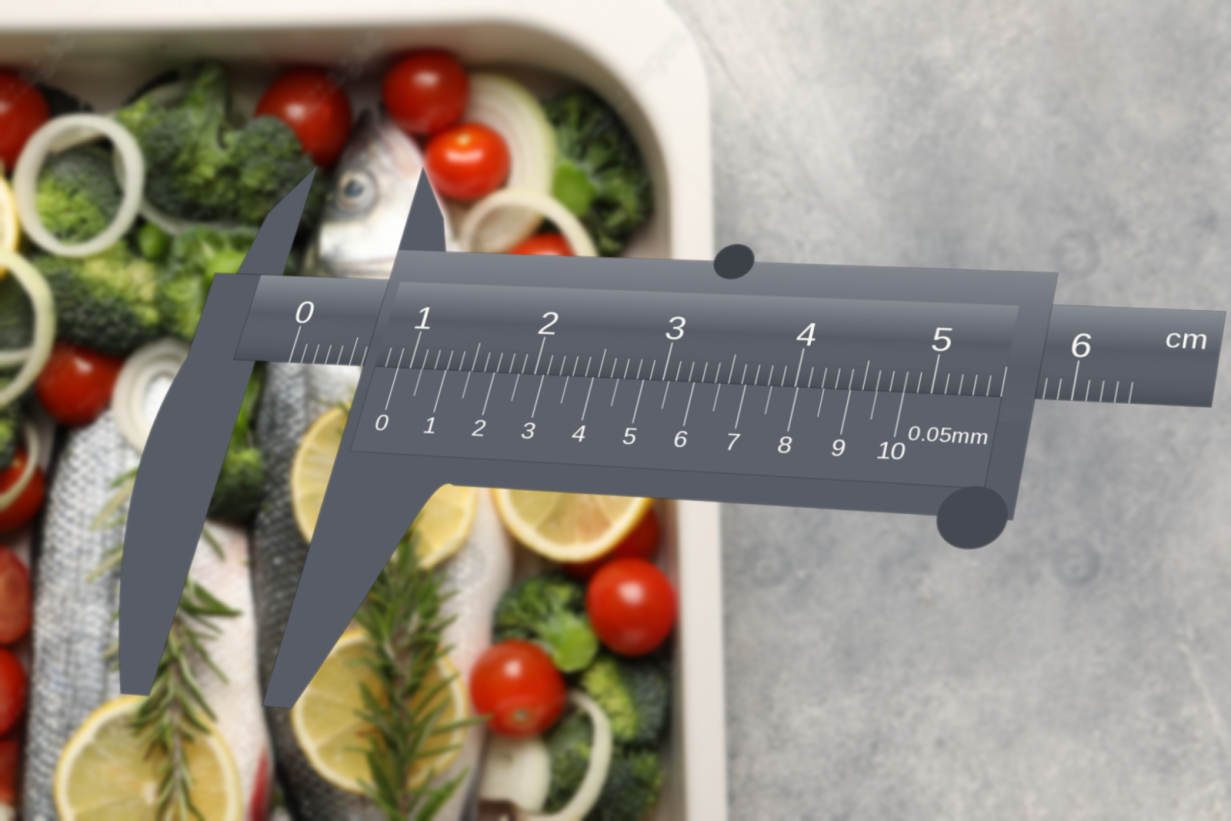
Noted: {"value": 9.0, "unit": "mm"}
